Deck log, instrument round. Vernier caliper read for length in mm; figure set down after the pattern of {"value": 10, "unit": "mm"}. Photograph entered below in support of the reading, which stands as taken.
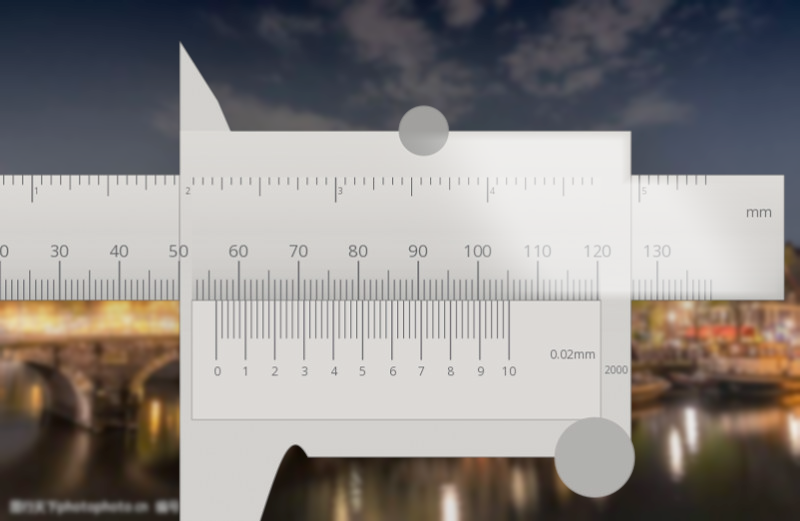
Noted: {"value": 56.2, "unit": "mm"}
